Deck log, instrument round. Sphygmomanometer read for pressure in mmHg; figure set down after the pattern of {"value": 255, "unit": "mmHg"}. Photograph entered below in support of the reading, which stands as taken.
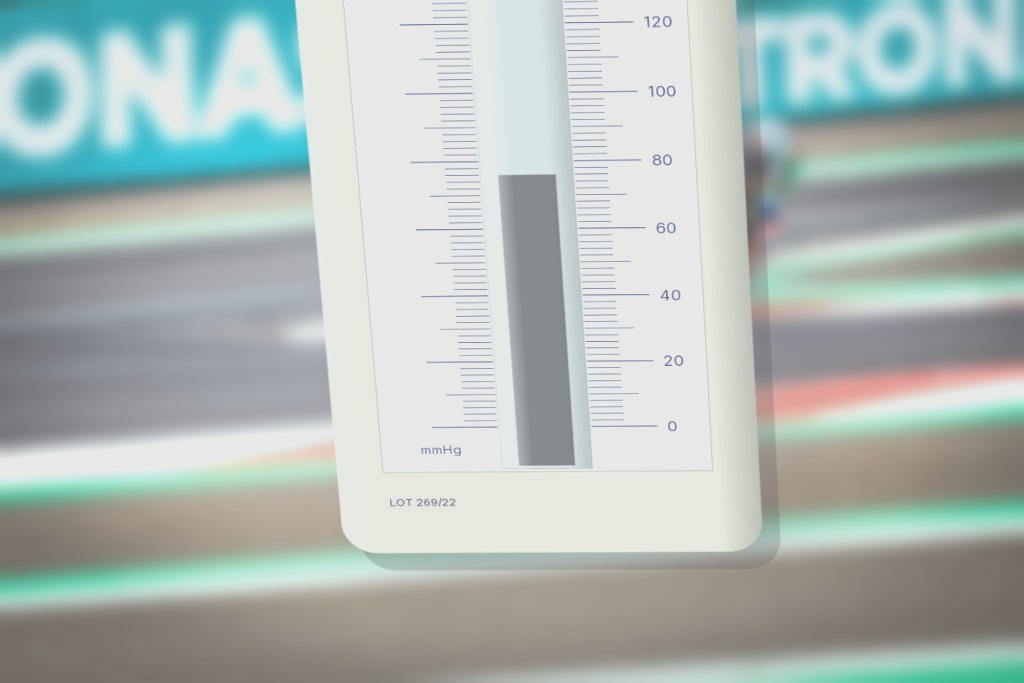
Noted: {"value": 76, "unit": "mmHg"}
